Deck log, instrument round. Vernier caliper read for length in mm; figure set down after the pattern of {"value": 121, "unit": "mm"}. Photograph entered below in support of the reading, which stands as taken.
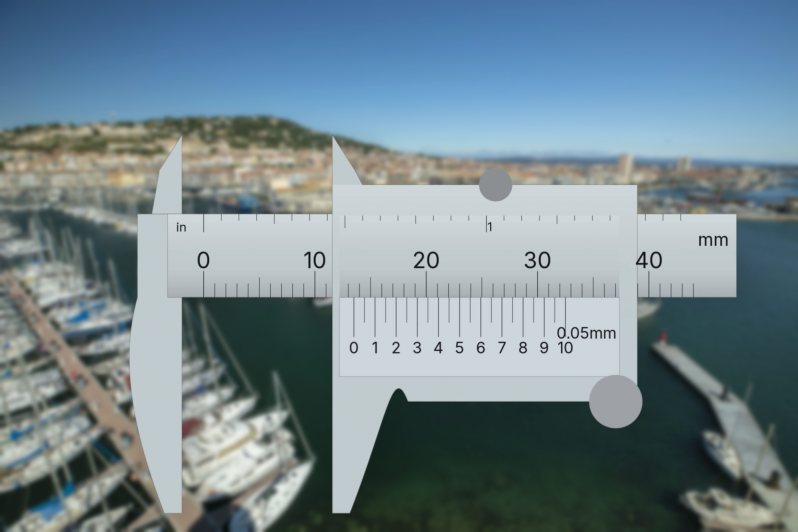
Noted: {"value": 13.5, "unit": "mm"}
